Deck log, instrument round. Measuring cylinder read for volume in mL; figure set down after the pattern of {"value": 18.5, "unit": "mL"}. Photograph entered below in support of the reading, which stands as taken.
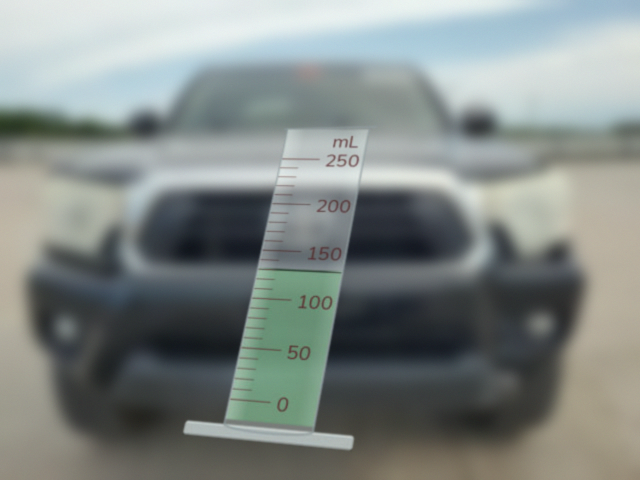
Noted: {"value": 130, "unit": "mL"}
